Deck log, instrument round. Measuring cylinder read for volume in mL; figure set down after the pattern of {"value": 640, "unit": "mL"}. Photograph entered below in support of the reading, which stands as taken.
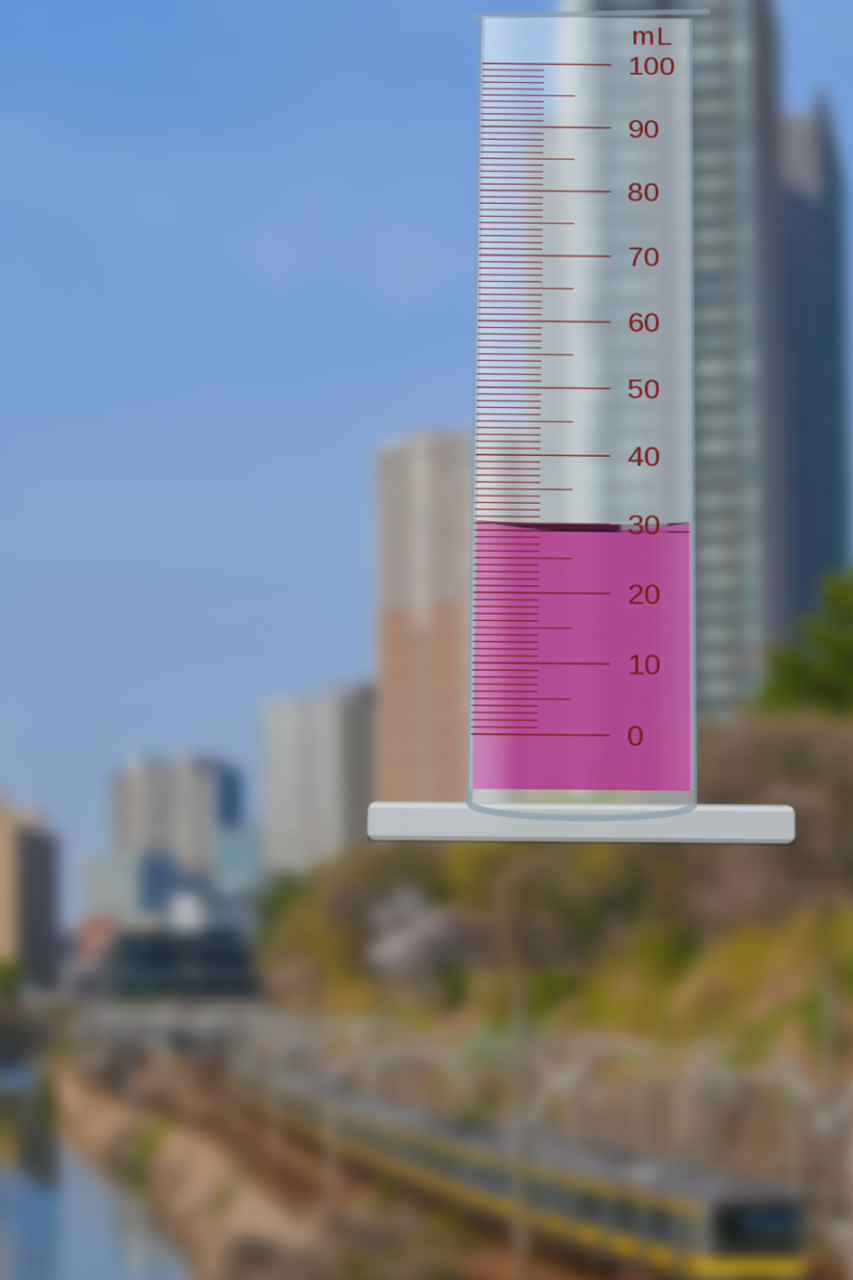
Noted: {"value": 29, "unit": "mL"}
